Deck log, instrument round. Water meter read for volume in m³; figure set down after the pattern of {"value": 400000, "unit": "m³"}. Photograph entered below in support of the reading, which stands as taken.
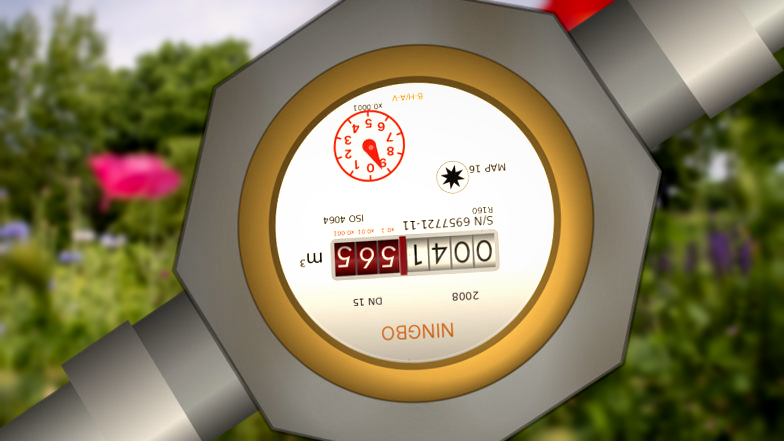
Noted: {"value": 41.5649, "unit": "m³"}
